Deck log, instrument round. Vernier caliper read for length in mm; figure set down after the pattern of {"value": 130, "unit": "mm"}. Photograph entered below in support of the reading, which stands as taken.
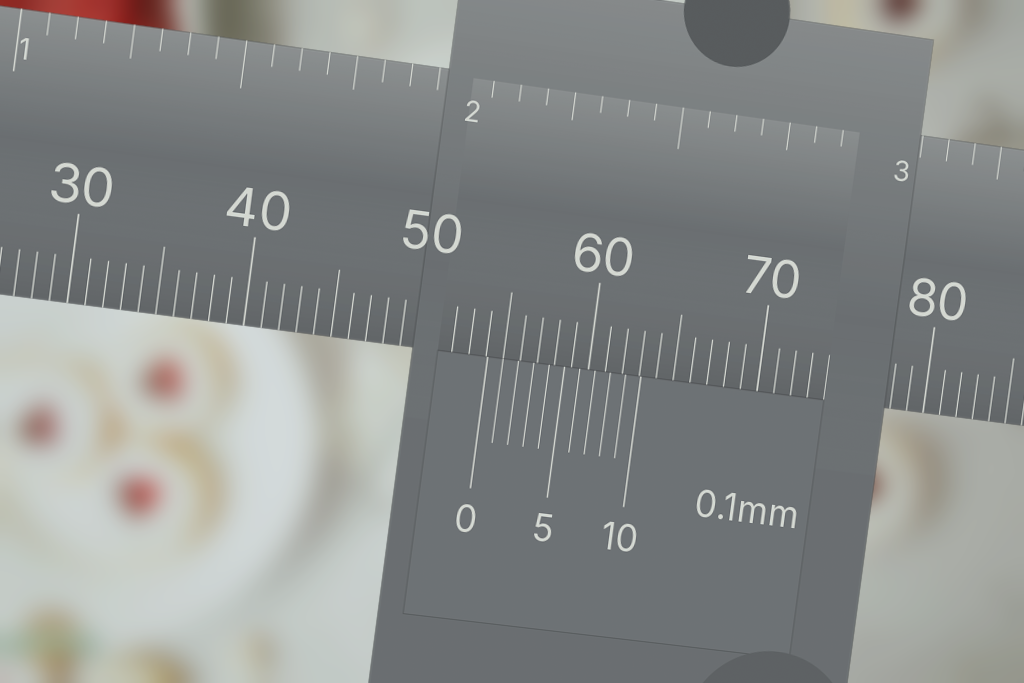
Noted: {"value": 54.1, "unit": "mm"}
